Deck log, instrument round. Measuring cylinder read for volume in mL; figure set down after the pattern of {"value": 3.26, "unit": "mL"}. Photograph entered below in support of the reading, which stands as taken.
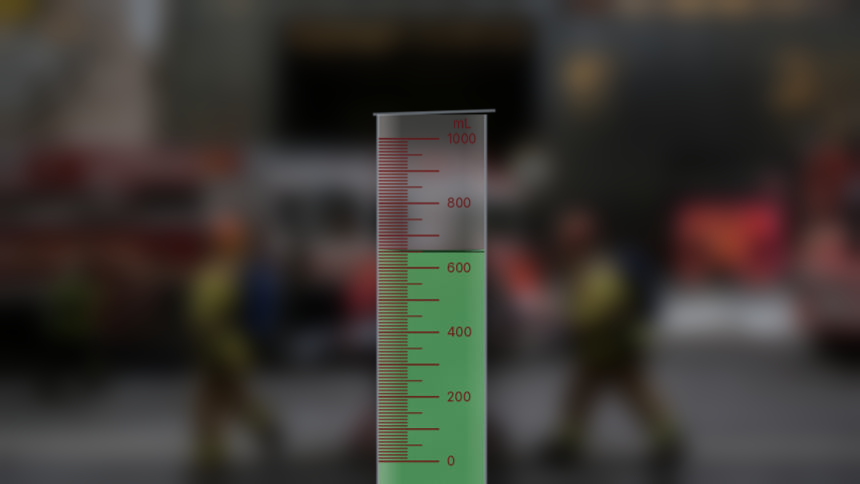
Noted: {"value": 650, "unit": "mL"}
